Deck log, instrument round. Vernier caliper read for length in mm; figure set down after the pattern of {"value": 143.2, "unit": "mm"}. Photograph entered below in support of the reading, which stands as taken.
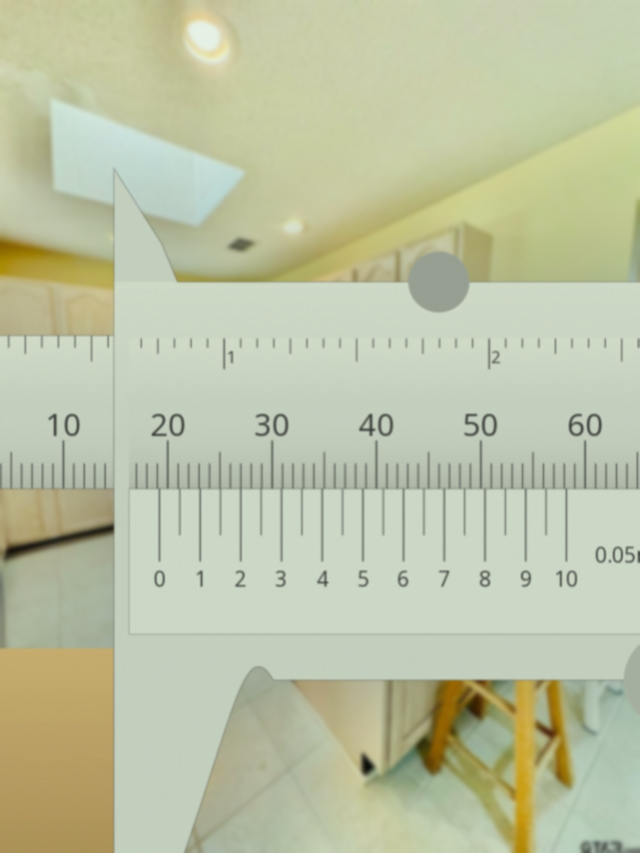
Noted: {"value": 19.2, "unit": "mm"}
